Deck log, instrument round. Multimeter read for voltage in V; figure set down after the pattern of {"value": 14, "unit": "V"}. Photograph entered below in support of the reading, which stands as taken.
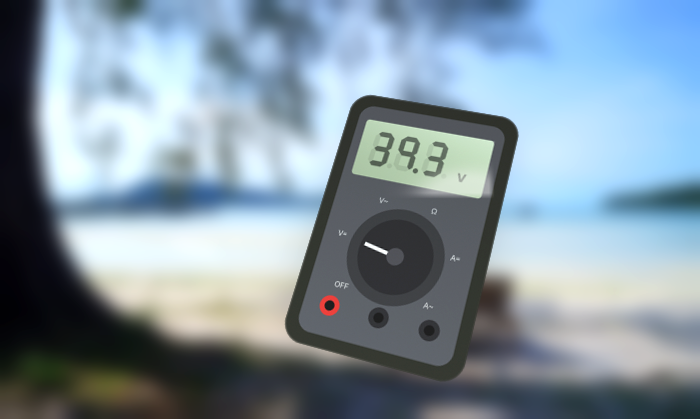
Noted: {"value": 39.3, "unit": "V"}
